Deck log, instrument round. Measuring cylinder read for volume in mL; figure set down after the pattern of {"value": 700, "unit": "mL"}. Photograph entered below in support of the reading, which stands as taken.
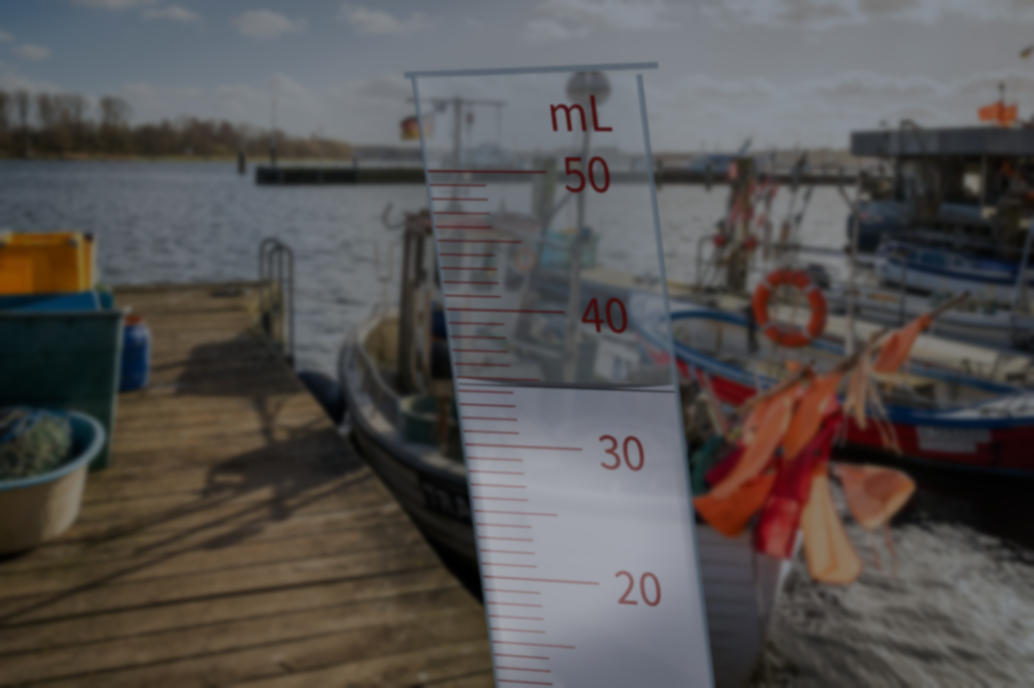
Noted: {"value": 34.5, "unit": "mL"}
